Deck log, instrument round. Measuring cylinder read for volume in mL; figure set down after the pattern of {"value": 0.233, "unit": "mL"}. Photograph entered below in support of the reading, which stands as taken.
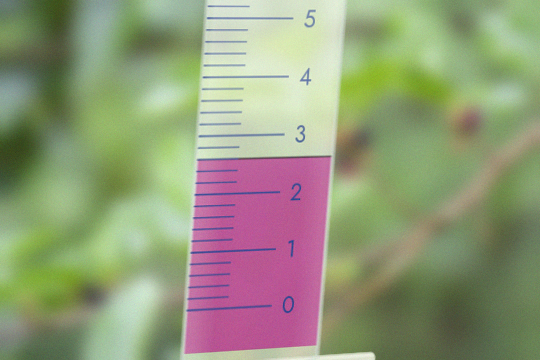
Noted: {"value": 2.6, "unit": "mL"}
